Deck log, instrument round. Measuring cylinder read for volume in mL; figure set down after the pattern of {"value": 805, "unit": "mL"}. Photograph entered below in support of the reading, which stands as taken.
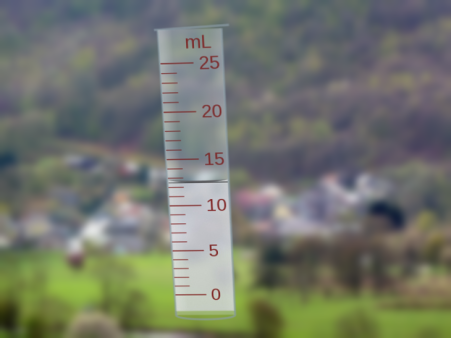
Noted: {"value": 12.5, "unit": "mL"}
